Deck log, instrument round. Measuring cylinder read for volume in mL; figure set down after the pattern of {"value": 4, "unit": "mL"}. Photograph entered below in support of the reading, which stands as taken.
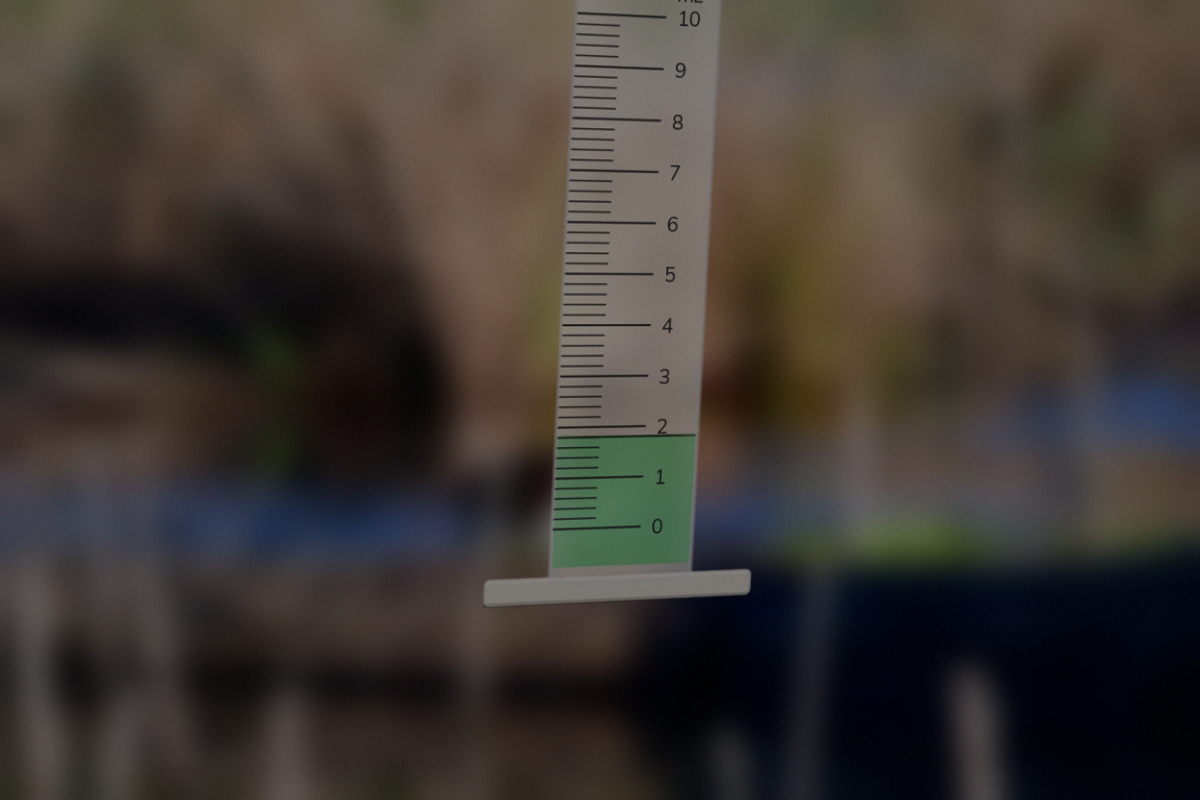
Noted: {"value": 1.8, "unit": "mL"}
